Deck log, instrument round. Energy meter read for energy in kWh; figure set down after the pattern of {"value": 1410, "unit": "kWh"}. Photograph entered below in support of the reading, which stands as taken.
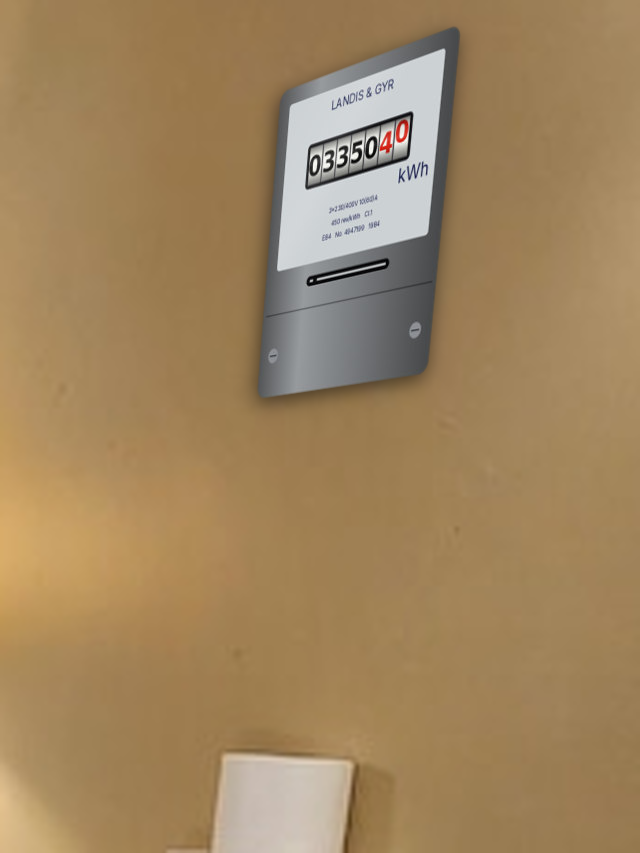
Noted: {"value": 3350.40, "unit": "kWh"}
